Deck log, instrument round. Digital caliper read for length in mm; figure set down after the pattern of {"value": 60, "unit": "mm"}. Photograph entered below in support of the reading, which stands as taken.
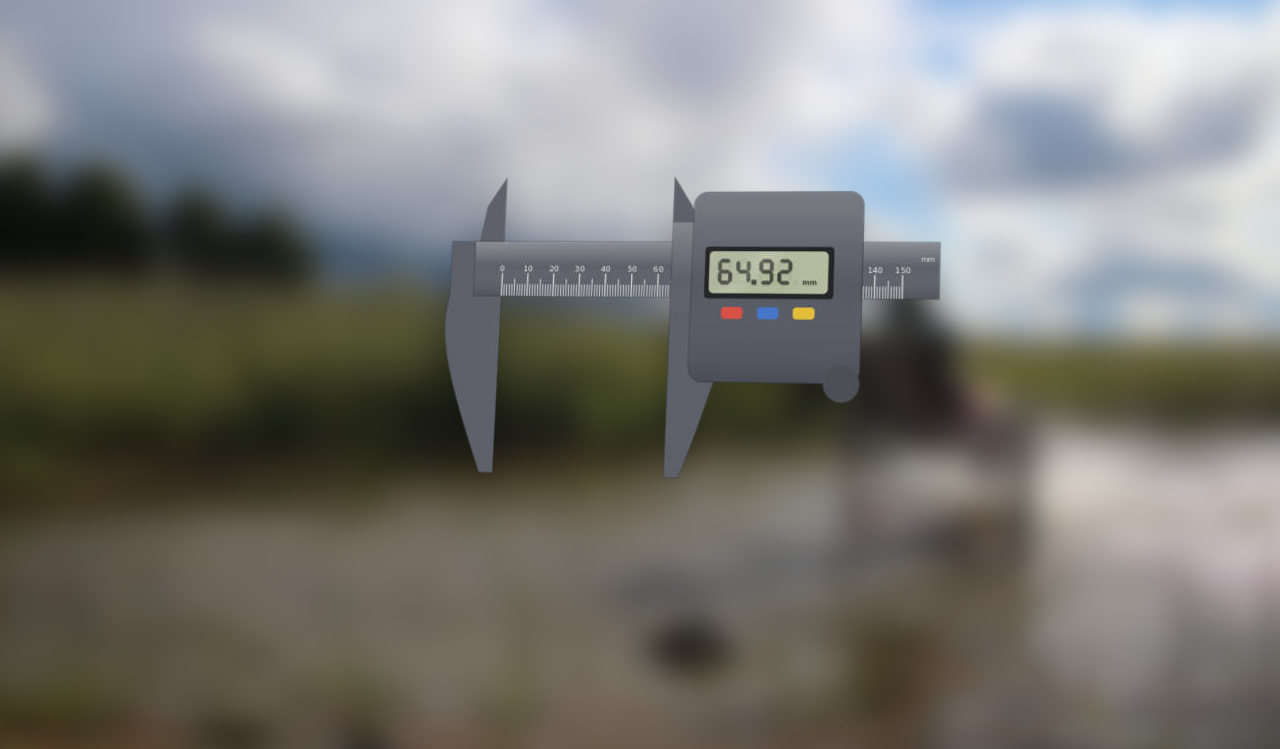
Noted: {"value": 64.92, "unit": "mm"}
